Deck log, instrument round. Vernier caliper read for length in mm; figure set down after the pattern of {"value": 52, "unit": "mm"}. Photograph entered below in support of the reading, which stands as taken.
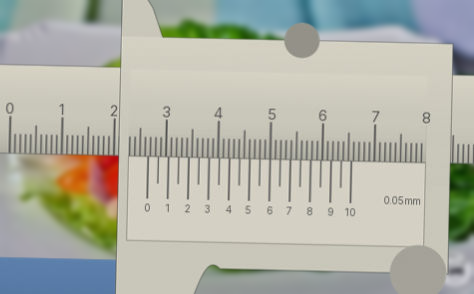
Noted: {"value": 26.6, "unit": "mm"}
